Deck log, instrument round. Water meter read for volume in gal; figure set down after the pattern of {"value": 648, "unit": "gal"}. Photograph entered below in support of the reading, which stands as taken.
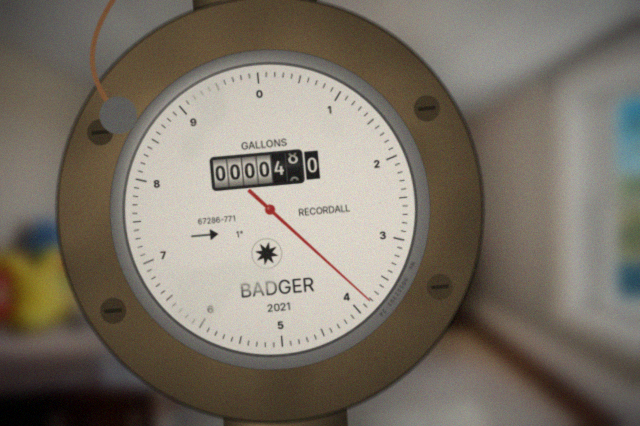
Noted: {"value": 483.8, "unit": "gal"}
